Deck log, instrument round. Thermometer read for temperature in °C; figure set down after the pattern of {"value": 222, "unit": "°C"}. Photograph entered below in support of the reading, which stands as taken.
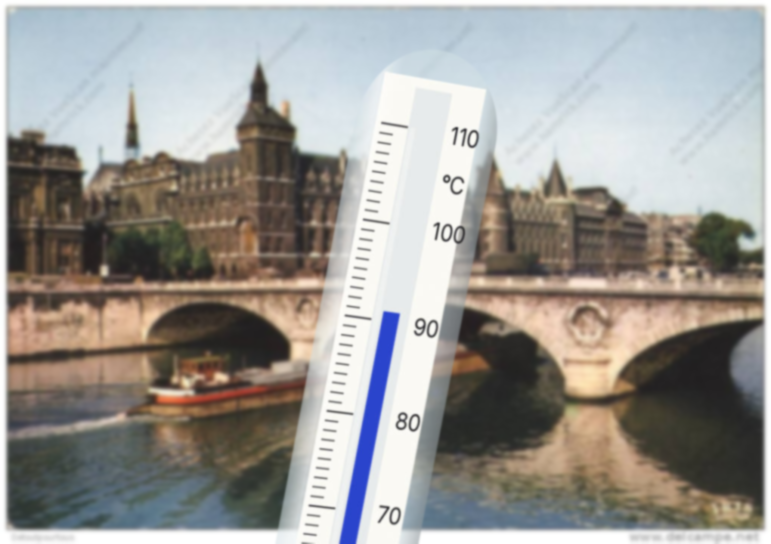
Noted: {"value": 91, "unit": "°C"}
